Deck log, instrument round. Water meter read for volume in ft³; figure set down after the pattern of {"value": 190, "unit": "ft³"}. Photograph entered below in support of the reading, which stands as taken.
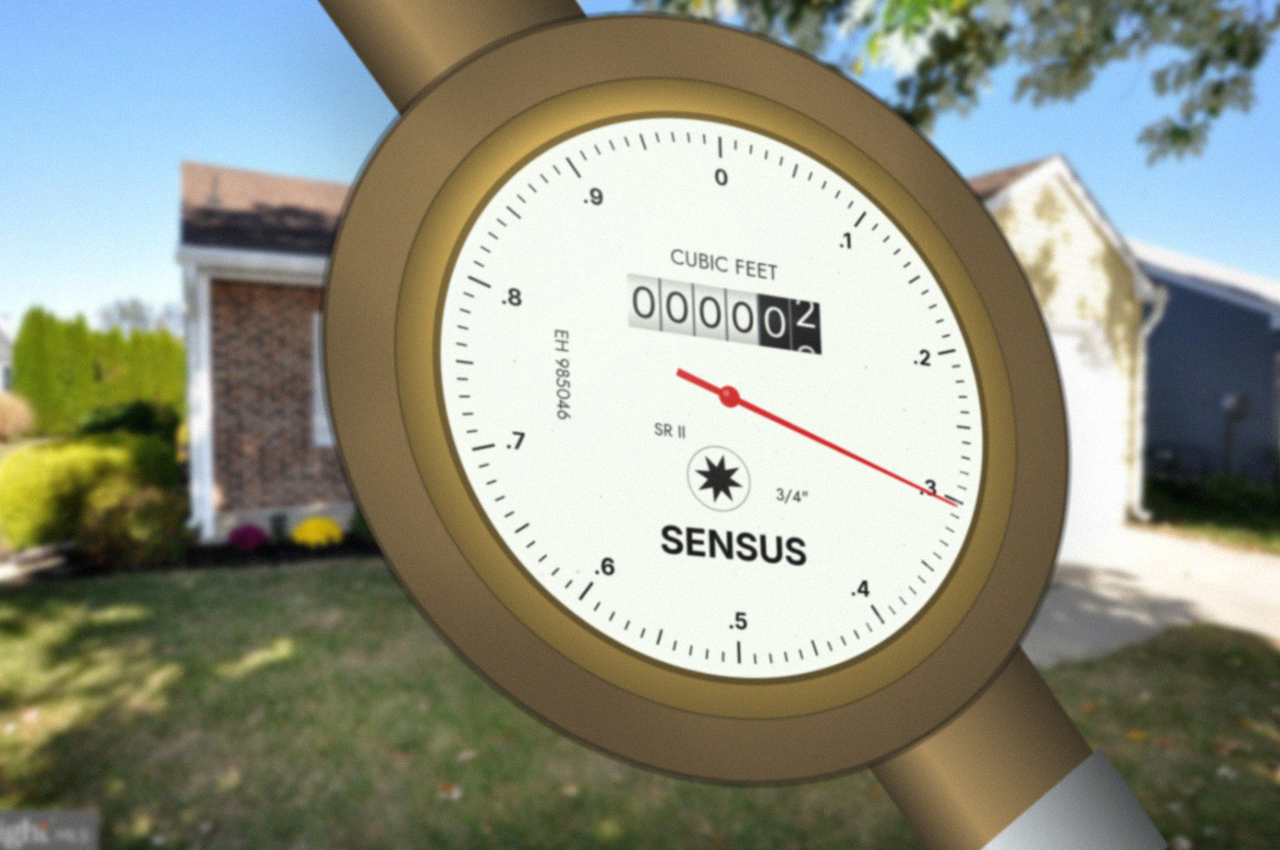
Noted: {"value": 2.30, "unit": "ft³"}
